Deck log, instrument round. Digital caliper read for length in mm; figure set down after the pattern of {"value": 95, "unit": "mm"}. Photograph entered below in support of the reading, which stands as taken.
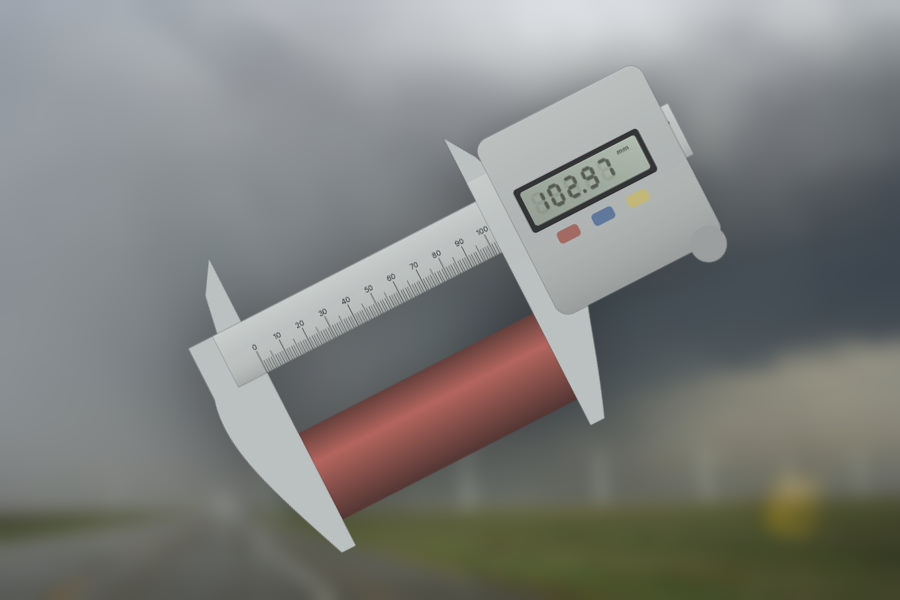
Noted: {"value": 102.97, "unit": "mm"}
